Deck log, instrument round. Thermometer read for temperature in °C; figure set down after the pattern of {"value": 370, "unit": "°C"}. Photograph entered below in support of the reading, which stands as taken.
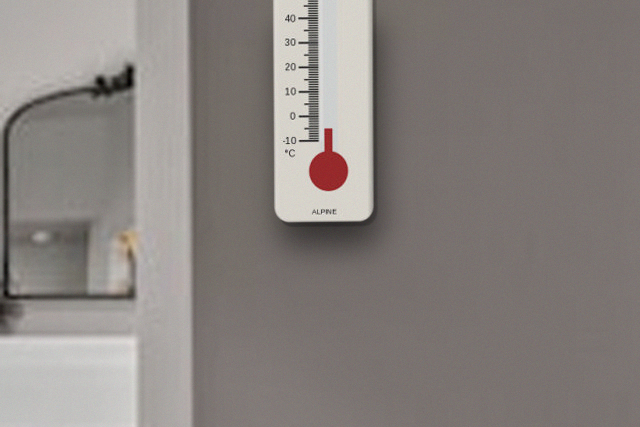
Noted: {"value": -5, "unit": "°C"}
